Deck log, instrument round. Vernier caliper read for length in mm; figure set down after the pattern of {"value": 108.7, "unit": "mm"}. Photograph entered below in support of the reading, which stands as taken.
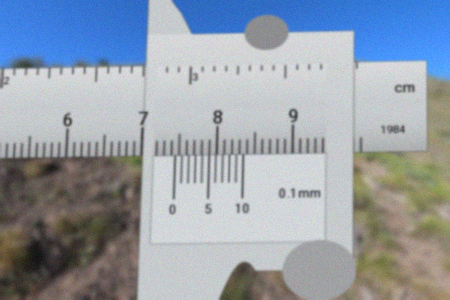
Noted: {"value": 74.5, "unit": "mm"}
